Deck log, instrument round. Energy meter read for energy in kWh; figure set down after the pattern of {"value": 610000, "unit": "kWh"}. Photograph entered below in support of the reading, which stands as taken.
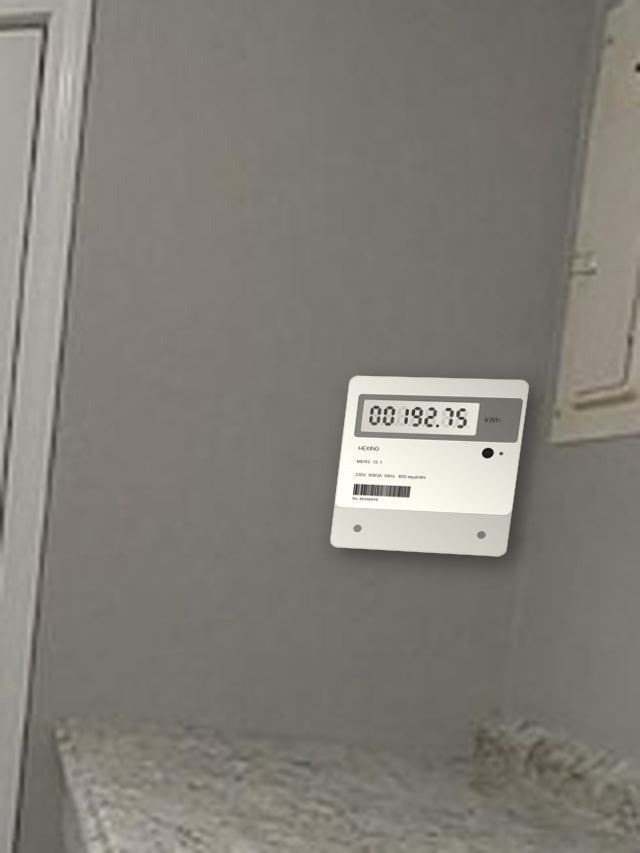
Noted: {"value": 192.75, "unit": "kWh"}
